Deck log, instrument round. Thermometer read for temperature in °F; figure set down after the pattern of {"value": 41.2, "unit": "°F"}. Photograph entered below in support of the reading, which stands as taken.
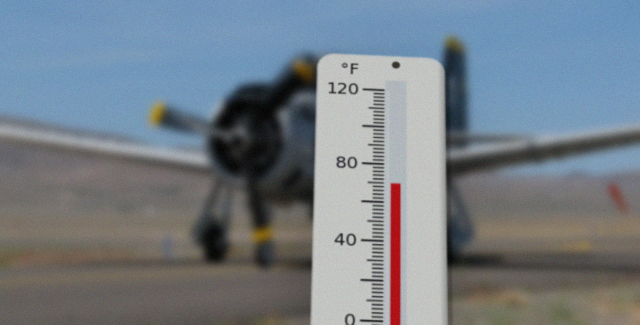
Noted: {"value": 70, "unit": "°F"}
